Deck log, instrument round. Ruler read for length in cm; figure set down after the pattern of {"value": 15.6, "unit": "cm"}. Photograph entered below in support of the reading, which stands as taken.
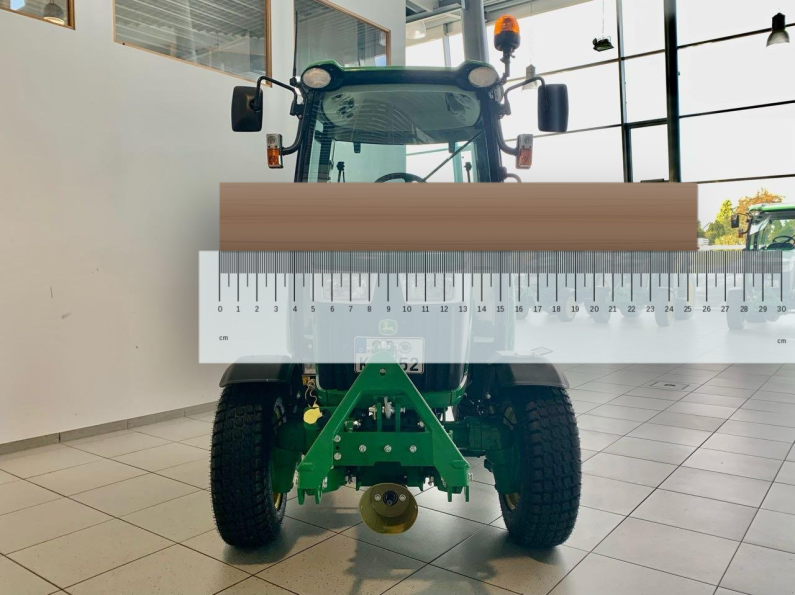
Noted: {"value": 25.5, "unit": "cm"}
